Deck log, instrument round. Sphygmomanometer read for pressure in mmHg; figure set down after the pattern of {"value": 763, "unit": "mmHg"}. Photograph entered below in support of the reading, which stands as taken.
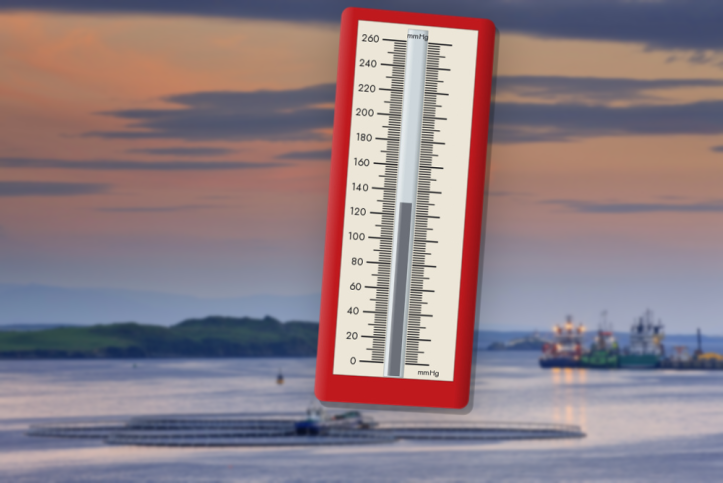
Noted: {"value": 130, "unit": "mmHg"}
